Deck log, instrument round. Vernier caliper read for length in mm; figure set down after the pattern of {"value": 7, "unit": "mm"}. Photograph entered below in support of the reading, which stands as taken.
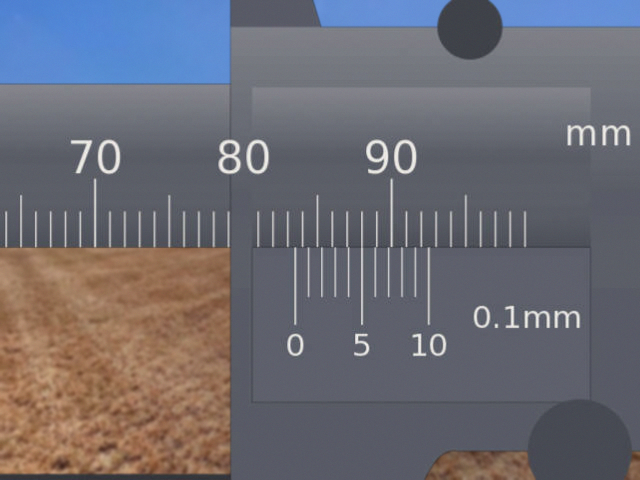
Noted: {"value": 83.5, "unit": "mm"}
